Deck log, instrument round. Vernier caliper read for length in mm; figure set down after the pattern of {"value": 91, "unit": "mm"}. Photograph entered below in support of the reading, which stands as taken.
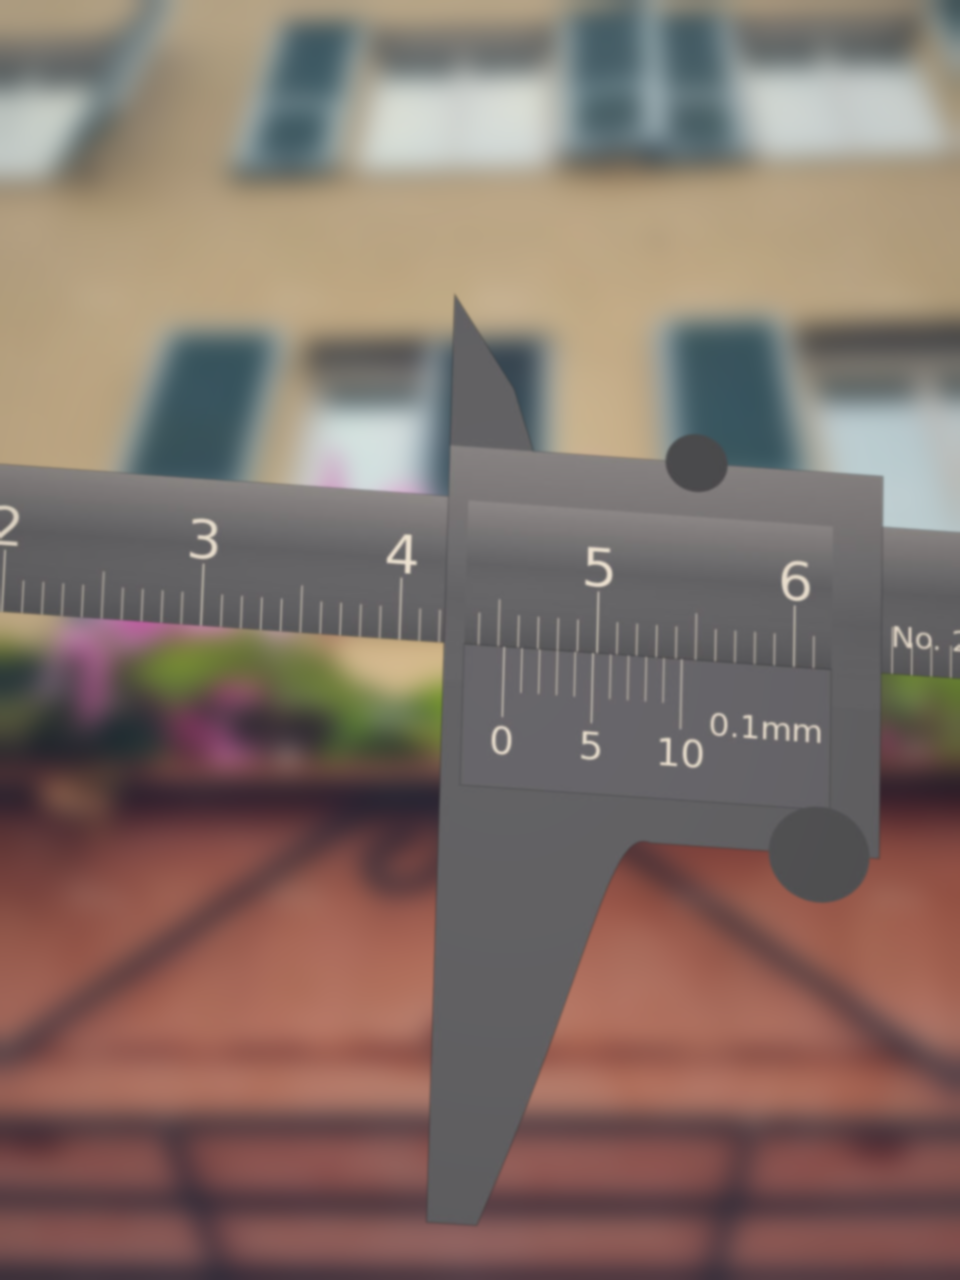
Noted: {"value": 45.3, "unit": "mm"}
